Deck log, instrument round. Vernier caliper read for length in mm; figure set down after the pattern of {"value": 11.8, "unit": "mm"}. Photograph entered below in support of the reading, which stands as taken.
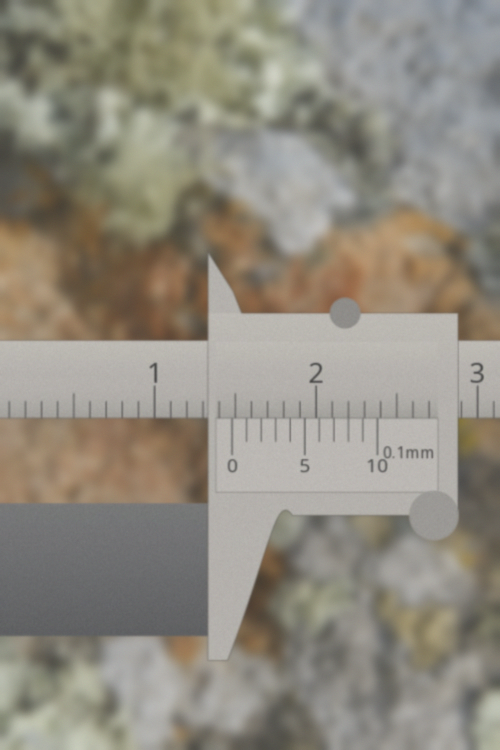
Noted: {"value": 14.8, "unit": "mm"}
